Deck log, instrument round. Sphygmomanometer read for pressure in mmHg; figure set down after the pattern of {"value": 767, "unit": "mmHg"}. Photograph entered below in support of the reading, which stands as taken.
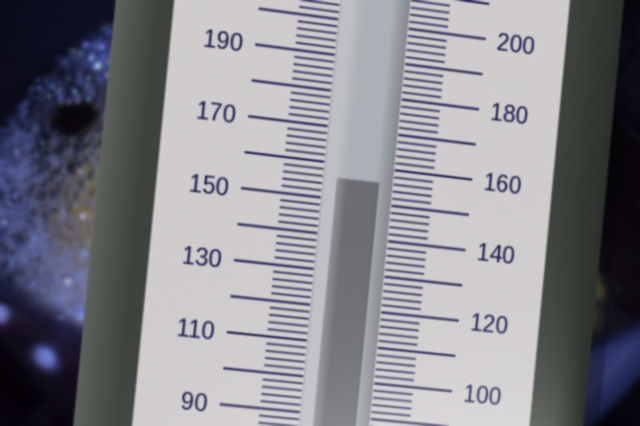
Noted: {"value": 156, "unit": "mmHg"}
